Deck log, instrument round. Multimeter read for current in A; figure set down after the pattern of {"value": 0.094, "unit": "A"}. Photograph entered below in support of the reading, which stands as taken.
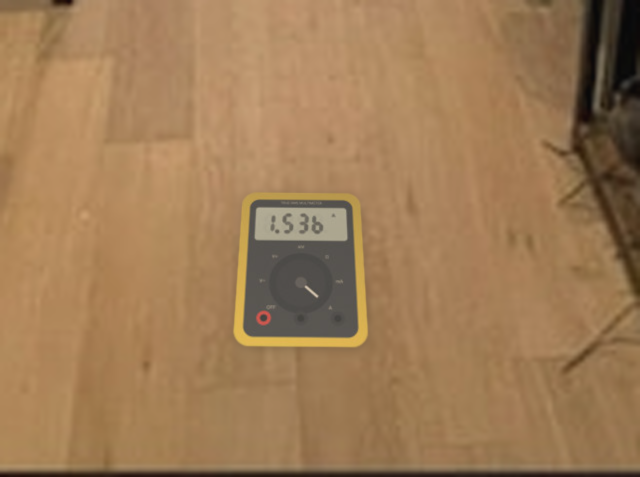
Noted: {"value": 1.536, "unit": "A"}
